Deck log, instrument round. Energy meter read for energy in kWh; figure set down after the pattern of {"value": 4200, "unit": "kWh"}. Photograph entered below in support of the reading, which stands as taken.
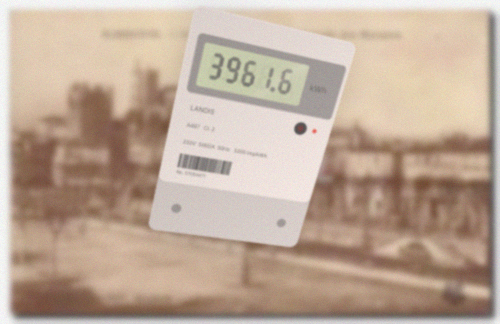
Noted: {"value": 3961.6, "unit": "kWh"}
